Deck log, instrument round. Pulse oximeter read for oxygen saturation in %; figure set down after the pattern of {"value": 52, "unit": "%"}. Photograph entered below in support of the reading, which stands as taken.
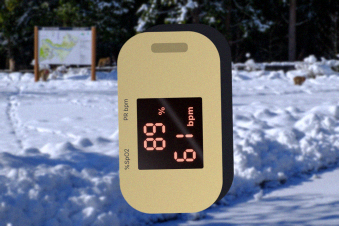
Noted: {"value": 89, "unit": "%"}
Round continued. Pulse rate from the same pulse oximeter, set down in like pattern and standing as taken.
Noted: {"value": 61, "unit": "bpm"}
